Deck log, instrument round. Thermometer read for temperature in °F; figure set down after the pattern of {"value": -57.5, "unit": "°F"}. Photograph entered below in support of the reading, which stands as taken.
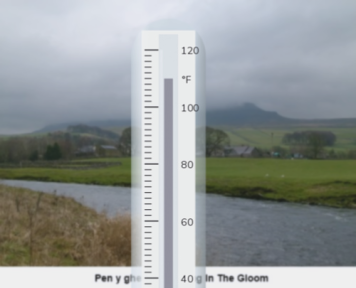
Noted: {"value": 110, "unit": "°F"}
